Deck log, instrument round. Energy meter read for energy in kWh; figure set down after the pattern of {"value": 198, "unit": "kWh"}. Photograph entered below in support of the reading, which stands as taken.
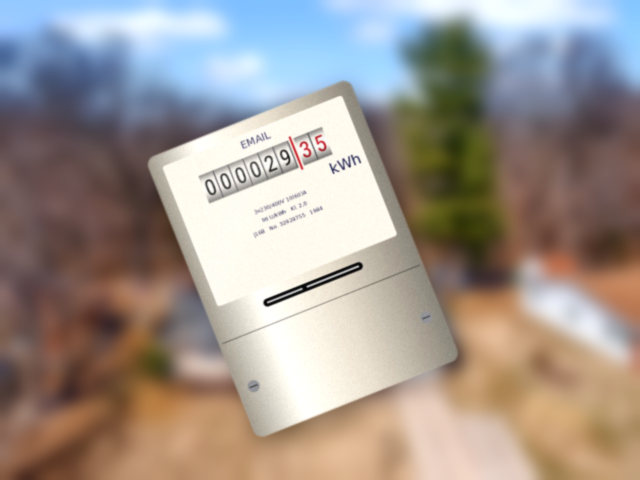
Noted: {"value": 29.35, "unit": "kWh"}
